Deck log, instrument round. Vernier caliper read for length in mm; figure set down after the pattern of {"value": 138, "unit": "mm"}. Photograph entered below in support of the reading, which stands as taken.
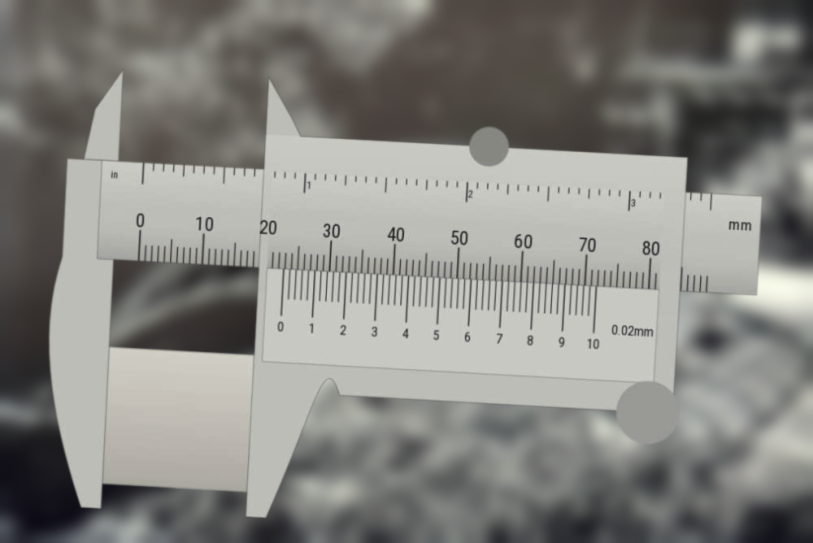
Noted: {"value": 22.8, "unit": "mm"}
